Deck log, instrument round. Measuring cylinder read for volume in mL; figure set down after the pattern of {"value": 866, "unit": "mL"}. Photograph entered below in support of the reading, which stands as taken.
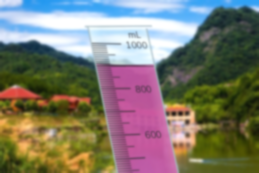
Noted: {"value": 900, "unit": "mL"}
